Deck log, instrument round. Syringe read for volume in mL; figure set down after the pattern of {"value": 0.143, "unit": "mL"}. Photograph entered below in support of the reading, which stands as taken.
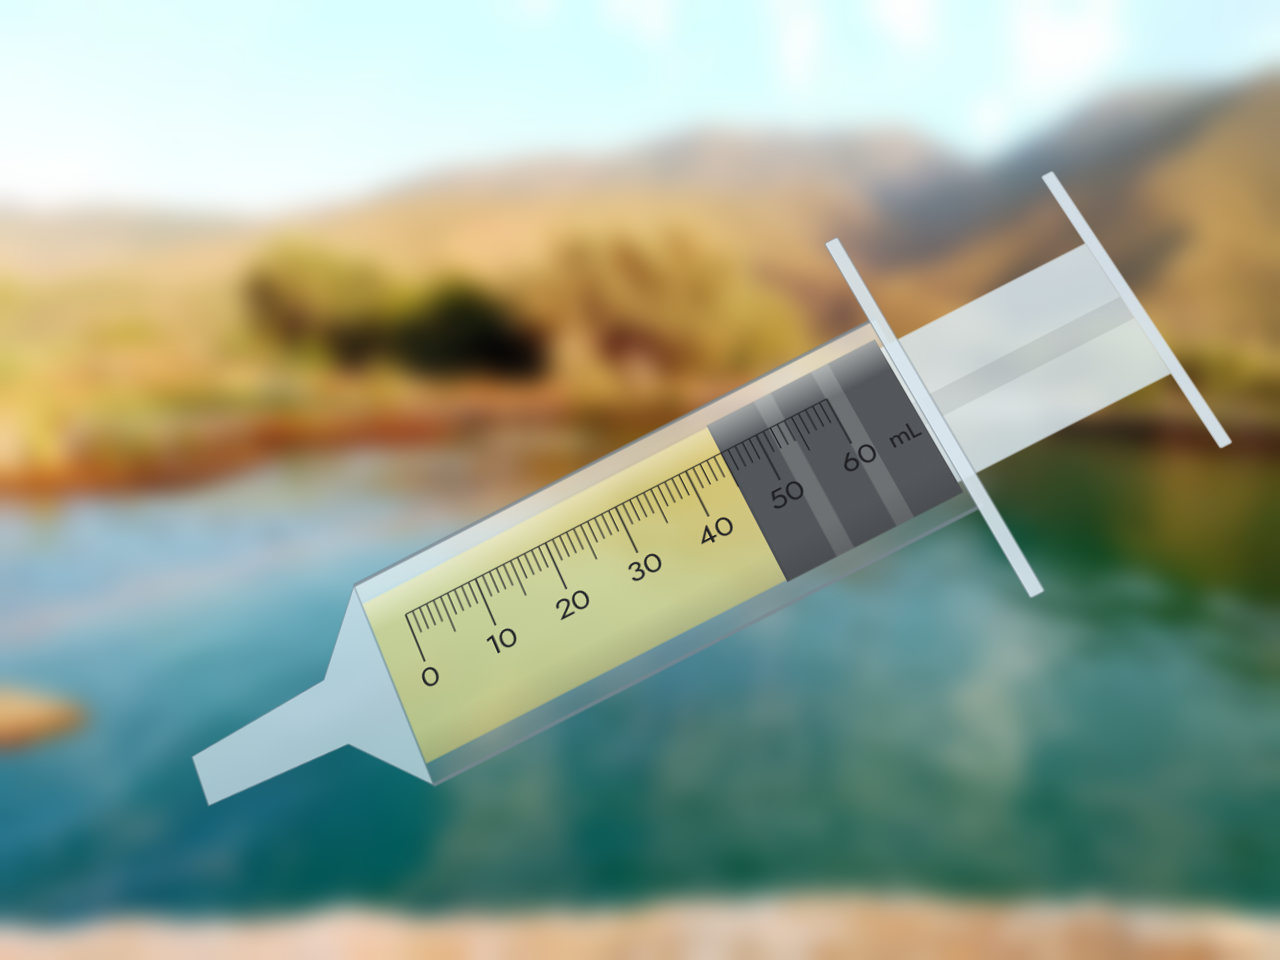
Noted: {"value": 45, "unit": "mL"}
